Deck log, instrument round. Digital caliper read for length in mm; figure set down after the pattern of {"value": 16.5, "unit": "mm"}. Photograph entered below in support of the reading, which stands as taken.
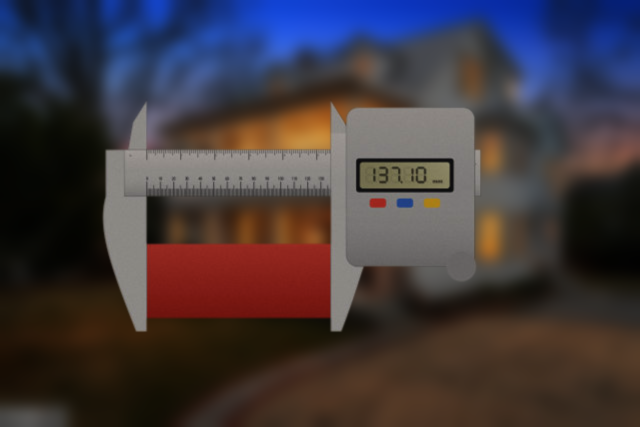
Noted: {"value": 137.10, "unit": "mm"}
